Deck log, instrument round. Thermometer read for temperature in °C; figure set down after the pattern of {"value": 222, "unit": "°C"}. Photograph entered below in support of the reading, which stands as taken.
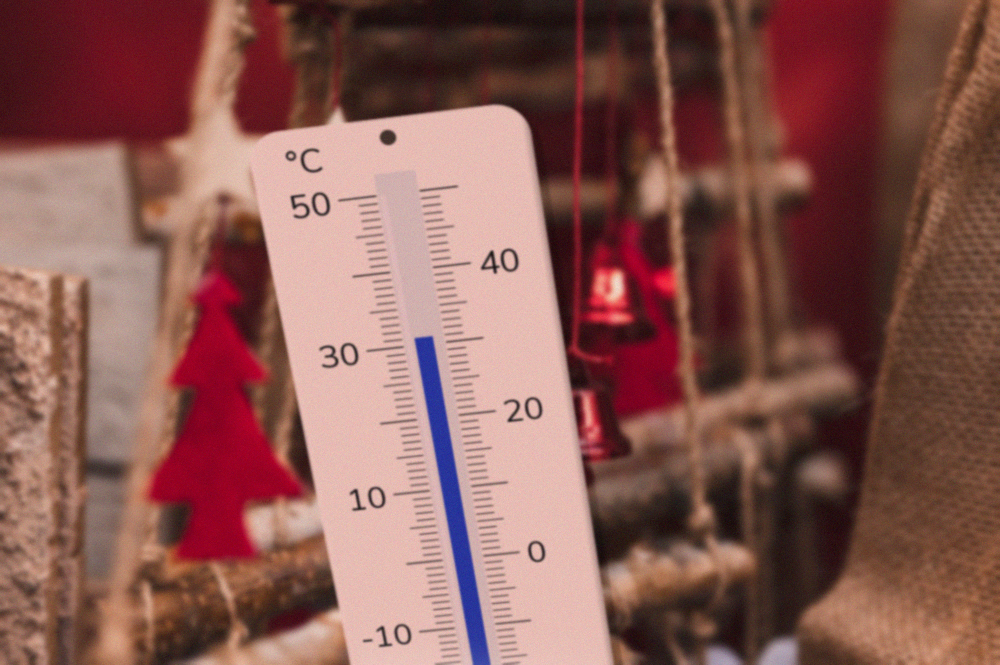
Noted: {"value": 31, "unit": "°C"}
